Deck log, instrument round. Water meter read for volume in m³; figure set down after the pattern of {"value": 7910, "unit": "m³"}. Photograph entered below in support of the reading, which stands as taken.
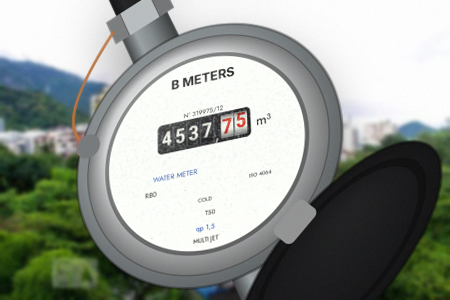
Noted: {"value": 4537.75, "unit": "m³"}
